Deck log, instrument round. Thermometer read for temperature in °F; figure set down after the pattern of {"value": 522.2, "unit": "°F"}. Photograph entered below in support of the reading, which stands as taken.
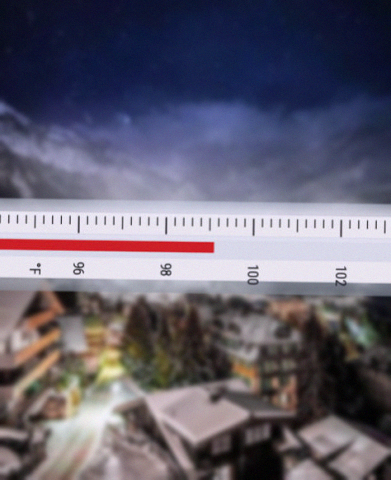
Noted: {"value": 99.1, "unit": "°F"}
